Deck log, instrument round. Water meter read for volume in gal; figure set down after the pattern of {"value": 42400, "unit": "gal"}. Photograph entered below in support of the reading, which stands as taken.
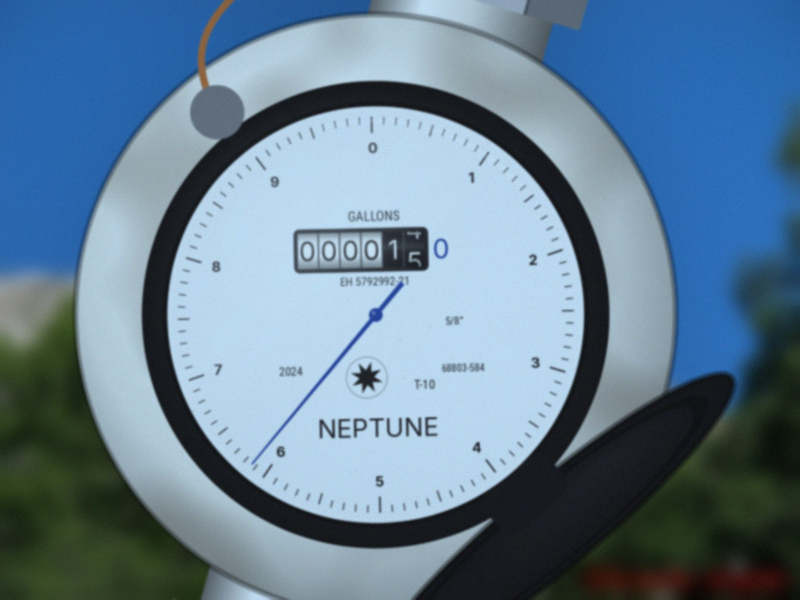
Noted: {"value": 146.1, "unit": "gal"}
